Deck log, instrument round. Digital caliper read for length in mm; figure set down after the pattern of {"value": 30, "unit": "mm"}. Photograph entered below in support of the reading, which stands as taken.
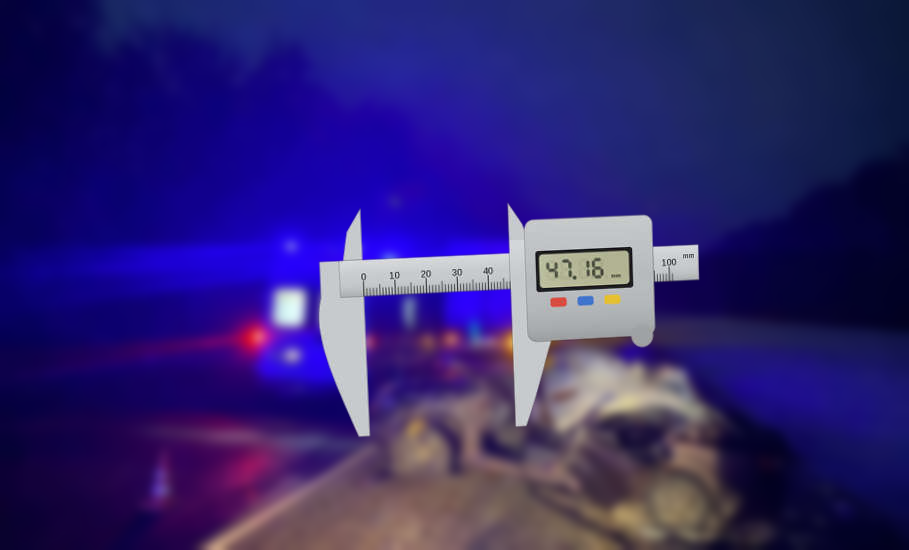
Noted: {"value": 47.16, "unit": "mm"}
